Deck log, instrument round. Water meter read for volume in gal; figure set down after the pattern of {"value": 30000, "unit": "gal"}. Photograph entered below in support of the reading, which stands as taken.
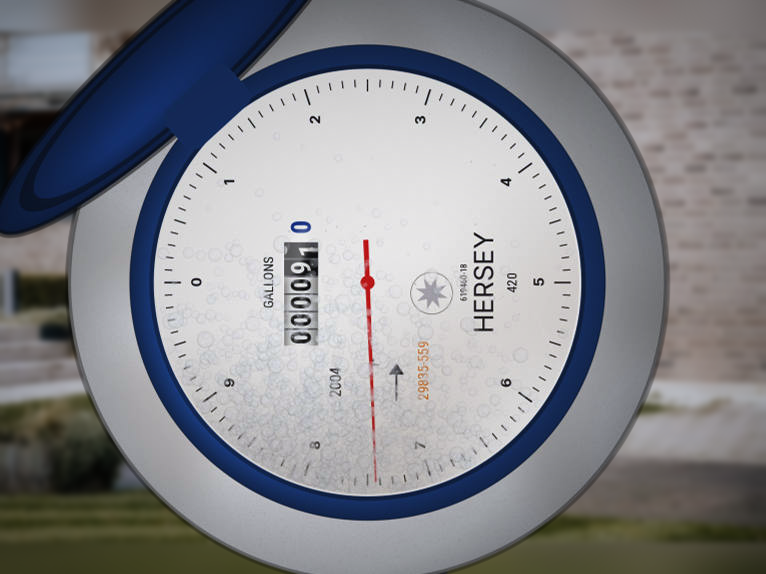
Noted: {"value": 907.4, "unit": "gal"}
